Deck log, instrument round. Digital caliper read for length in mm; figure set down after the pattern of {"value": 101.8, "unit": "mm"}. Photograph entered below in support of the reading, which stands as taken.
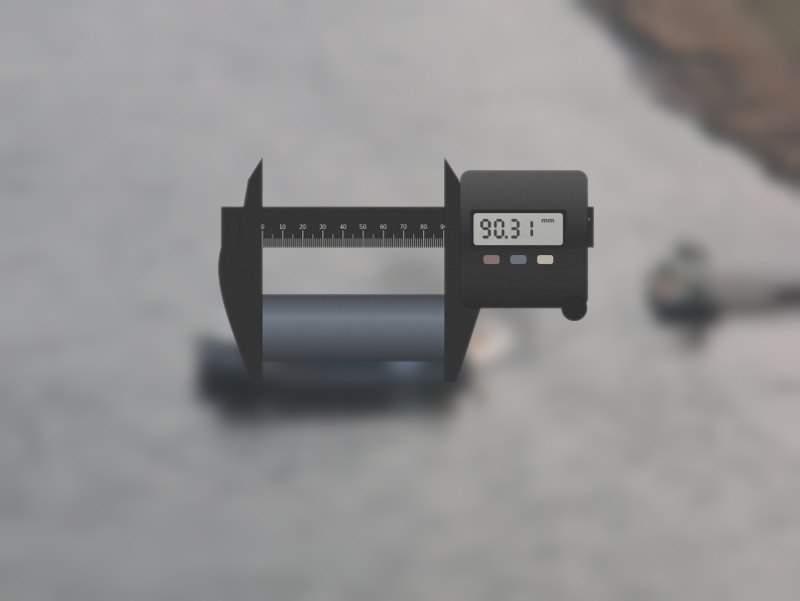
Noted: {"value": 90.31, "unit": "mm"}
